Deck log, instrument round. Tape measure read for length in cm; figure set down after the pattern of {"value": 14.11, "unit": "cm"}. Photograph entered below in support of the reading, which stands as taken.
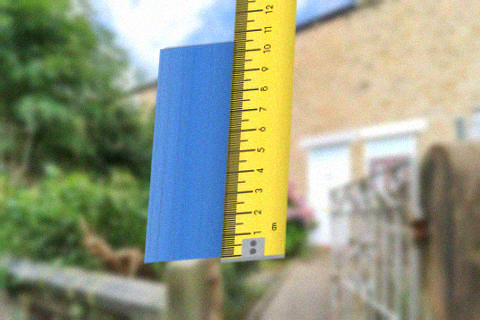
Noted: {"value": 10.5, "unit": "cm"}
